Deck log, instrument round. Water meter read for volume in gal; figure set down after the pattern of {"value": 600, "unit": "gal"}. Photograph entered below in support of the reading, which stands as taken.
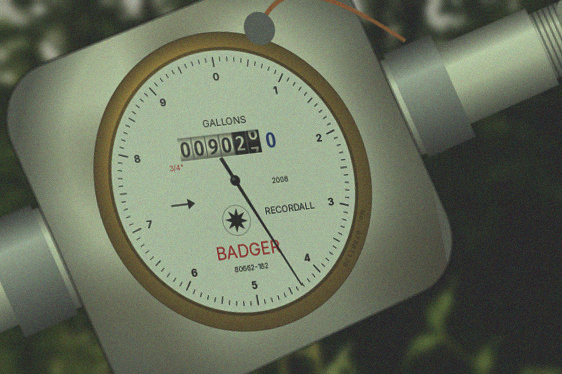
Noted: {"value": 90264.3, "unit": "gal"}
